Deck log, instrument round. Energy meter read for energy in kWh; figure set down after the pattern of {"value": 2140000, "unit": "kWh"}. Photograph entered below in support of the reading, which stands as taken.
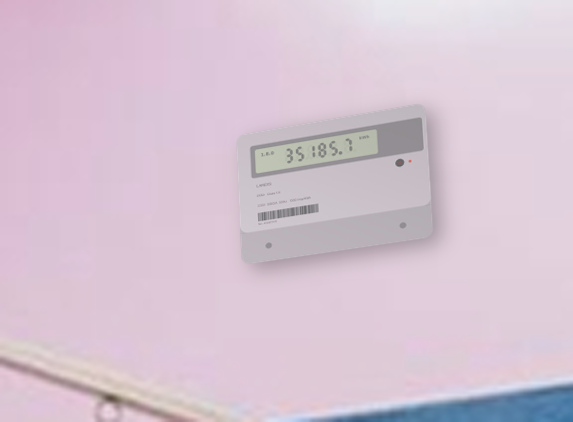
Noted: {"value": 35185.7, "unit": "kWh"}
